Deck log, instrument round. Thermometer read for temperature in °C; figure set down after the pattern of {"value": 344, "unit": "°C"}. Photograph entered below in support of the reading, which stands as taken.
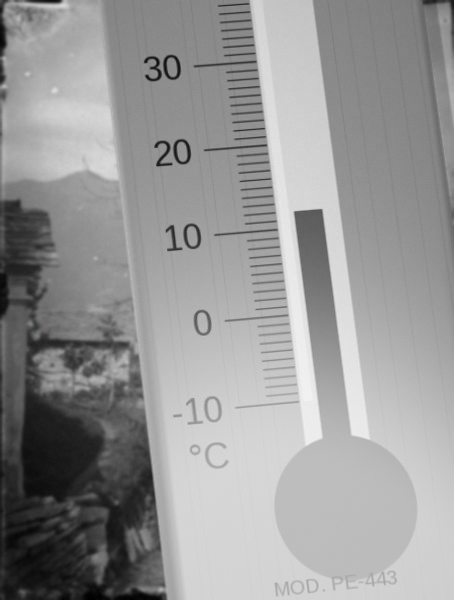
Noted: {"value": 12, "unit": "°C"}
